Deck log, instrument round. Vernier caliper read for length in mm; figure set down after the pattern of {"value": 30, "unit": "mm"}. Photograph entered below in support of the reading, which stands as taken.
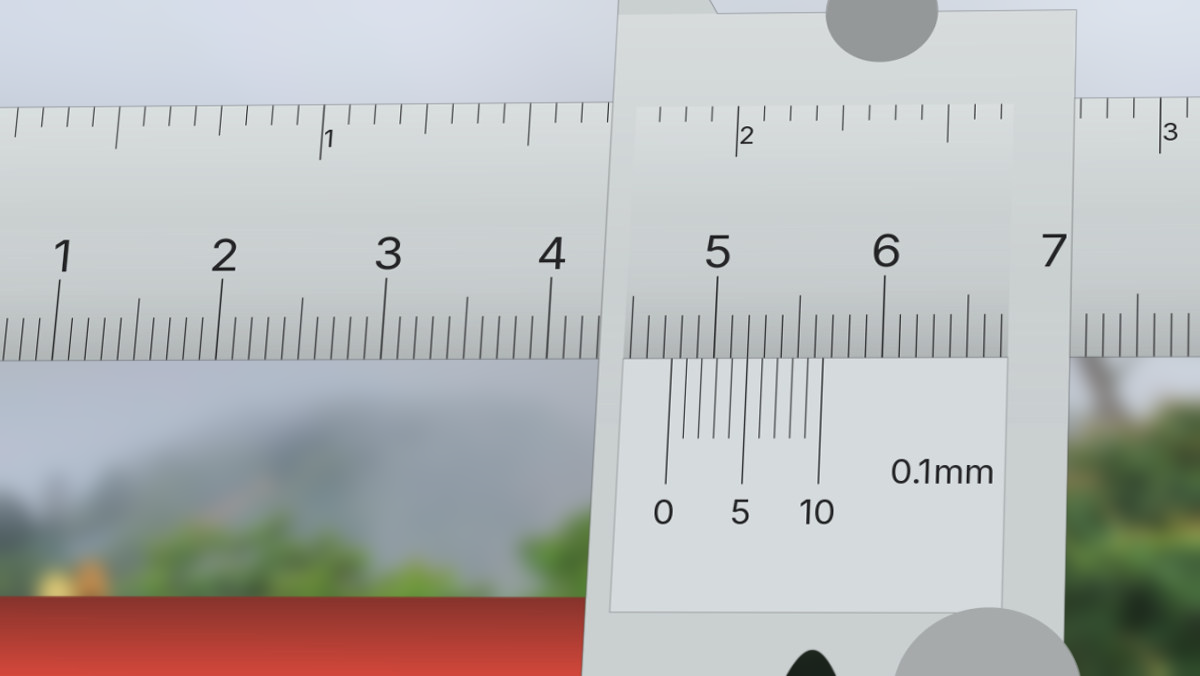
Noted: {"value": 47.5, "unit": "mm"}
